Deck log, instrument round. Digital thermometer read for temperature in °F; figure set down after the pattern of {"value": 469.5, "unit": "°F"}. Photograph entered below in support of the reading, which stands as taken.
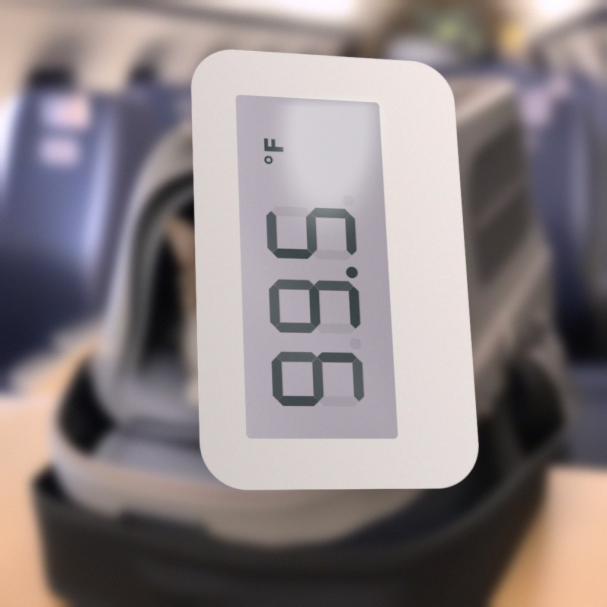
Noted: {"value": 99.5, "unit": "°F"}
